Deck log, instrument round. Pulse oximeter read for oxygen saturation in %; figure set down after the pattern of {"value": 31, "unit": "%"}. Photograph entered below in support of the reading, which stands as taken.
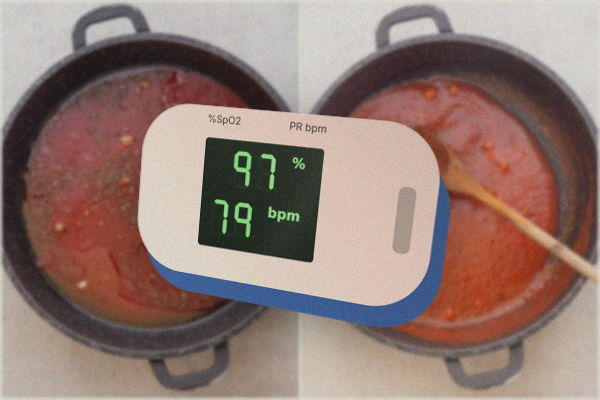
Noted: {"value": 97, "unit": "%"}
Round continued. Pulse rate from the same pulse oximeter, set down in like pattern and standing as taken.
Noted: {"value": 79, "unit": "bpm"}
